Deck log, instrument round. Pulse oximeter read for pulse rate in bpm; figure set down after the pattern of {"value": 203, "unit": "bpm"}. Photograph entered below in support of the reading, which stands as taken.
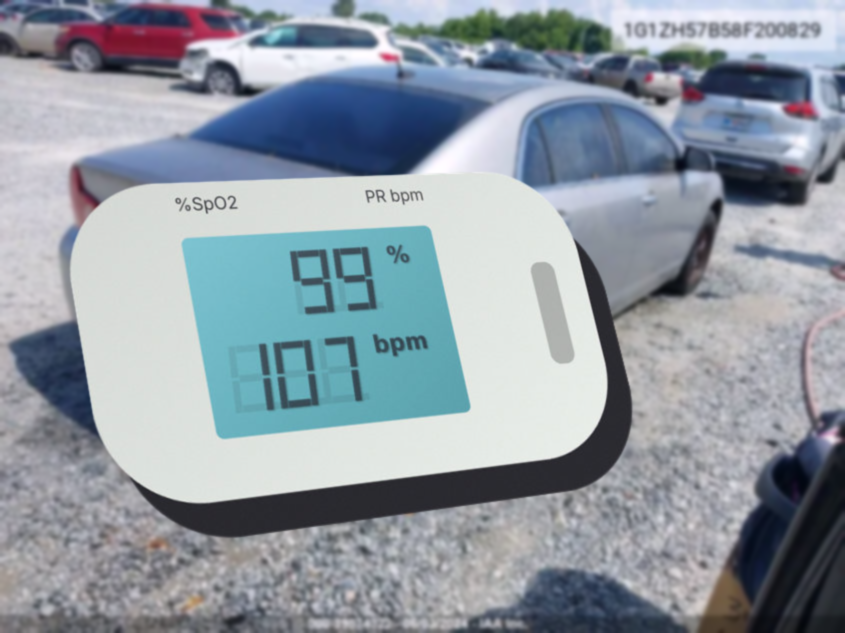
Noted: {"value": 107, "unit": "bpm"}
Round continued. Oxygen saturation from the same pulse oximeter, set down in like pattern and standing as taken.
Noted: {"value": 99, "unit": "%"}
